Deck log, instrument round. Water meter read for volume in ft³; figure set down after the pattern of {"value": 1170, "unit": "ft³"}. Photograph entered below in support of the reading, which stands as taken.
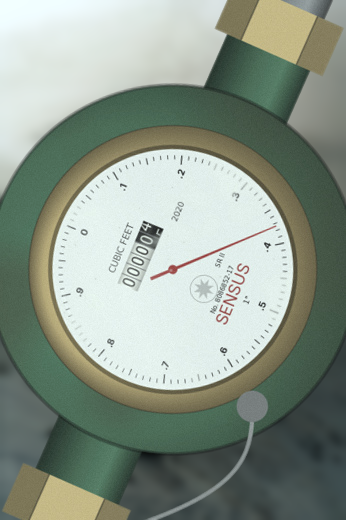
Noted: {"value": 4.37, "unit": "ft³"}
